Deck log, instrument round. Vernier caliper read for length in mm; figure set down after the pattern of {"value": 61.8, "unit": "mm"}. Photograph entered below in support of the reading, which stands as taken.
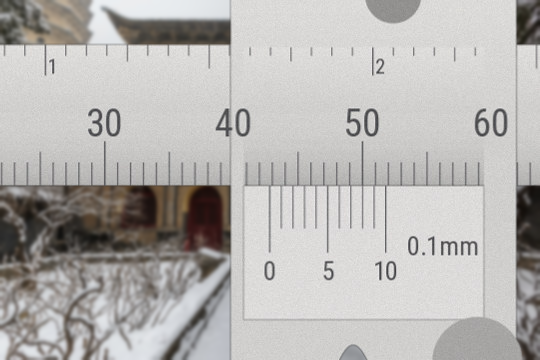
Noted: {"value": 42.8, "unit": "mm"}
